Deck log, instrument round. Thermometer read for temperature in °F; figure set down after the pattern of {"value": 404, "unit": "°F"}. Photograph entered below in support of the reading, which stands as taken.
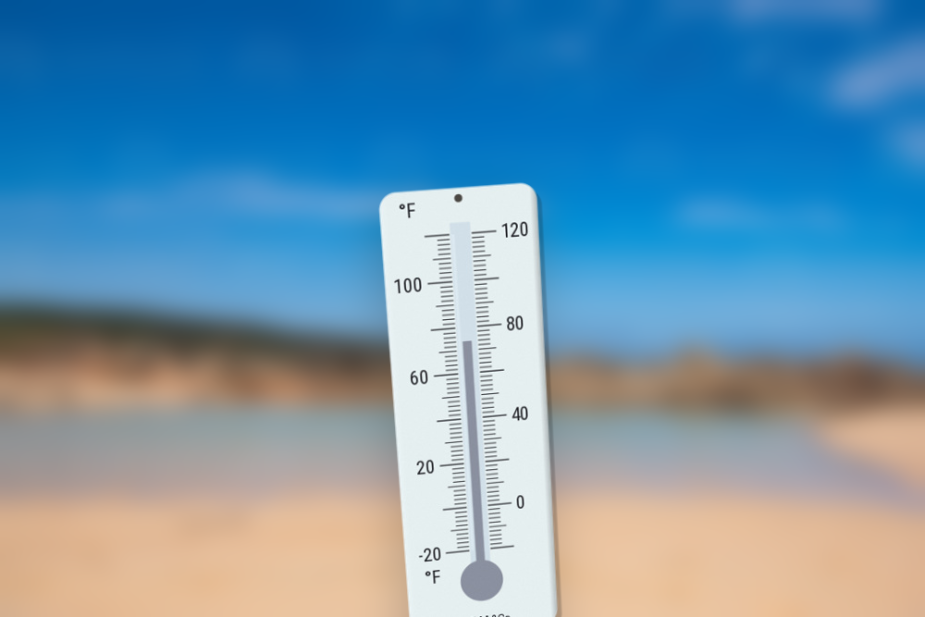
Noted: {"value": 74, "unit": "°F"}
